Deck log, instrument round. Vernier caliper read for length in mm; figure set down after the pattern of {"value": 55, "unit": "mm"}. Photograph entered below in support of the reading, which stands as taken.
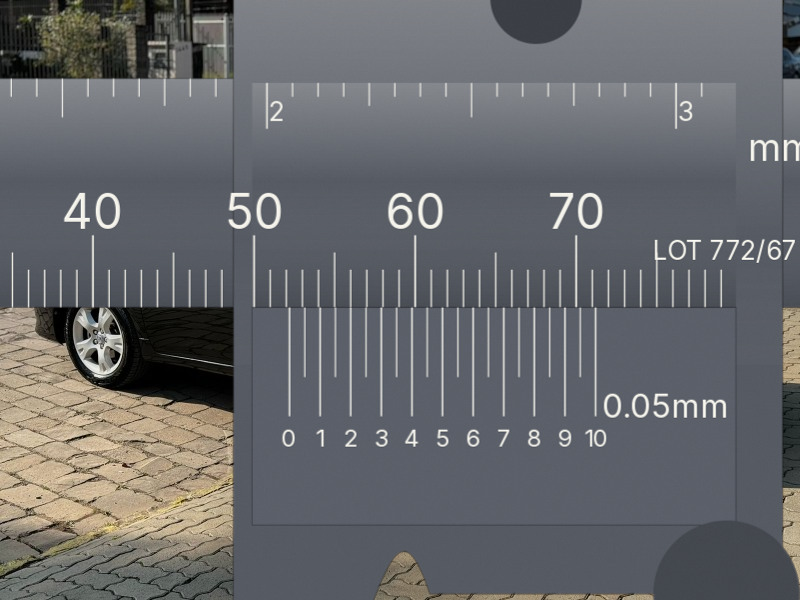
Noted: {"value": 52.2, "unit": "mm"}
